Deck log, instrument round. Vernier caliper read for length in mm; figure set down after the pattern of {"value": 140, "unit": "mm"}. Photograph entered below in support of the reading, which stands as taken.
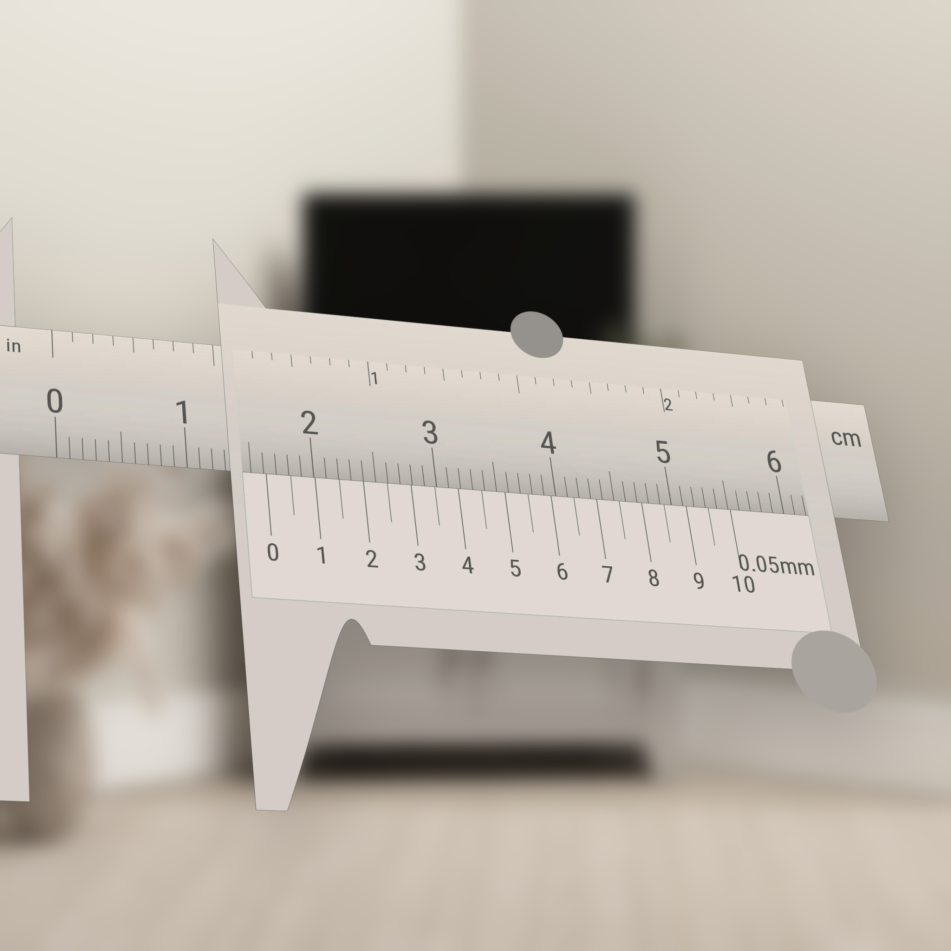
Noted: {"value": 16.2, "unit": "mm"}
